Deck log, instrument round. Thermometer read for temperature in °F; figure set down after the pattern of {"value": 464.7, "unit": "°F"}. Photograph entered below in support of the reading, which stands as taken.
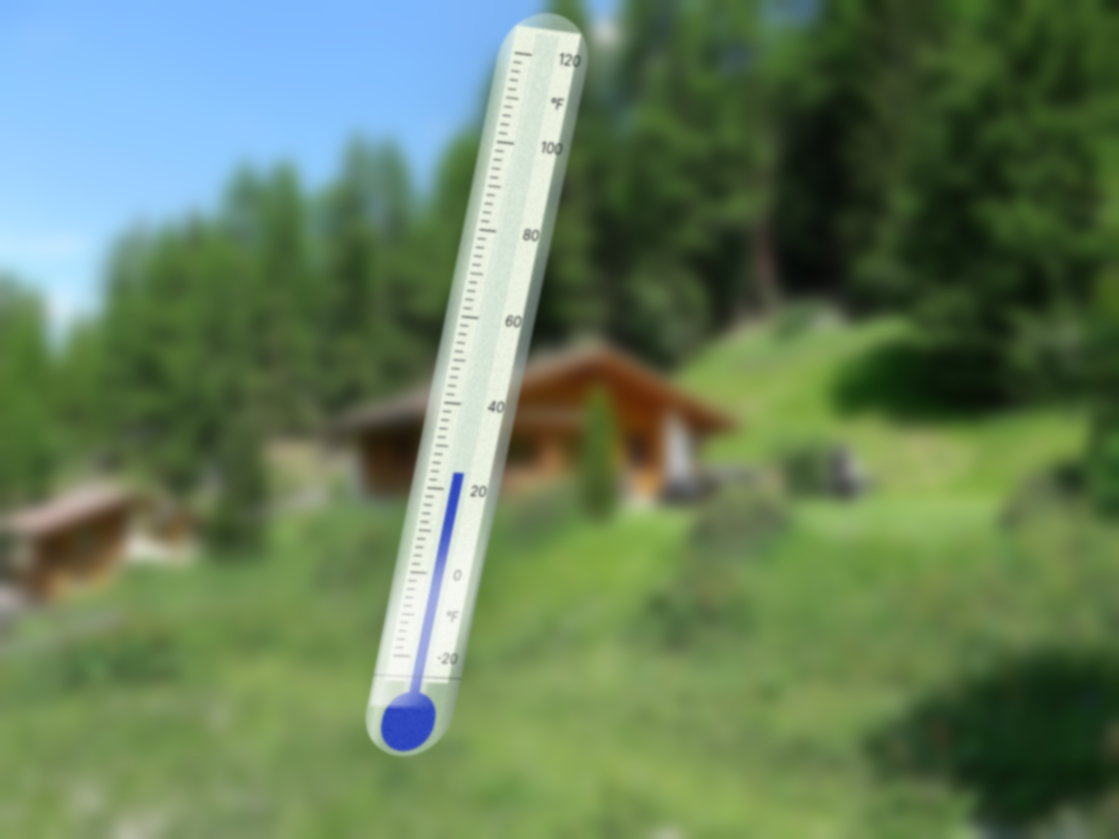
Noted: {"value": 24, "unit": "°F"}
